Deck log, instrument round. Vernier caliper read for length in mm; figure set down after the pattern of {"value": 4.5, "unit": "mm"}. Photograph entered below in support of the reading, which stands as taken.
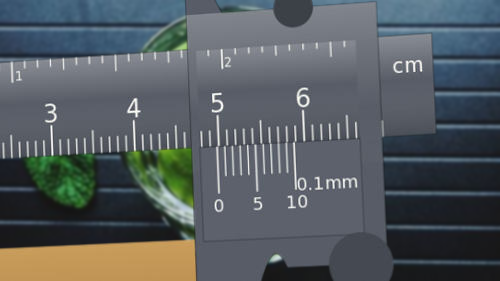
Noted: {"value": 49.8, "unit": "mm"}
